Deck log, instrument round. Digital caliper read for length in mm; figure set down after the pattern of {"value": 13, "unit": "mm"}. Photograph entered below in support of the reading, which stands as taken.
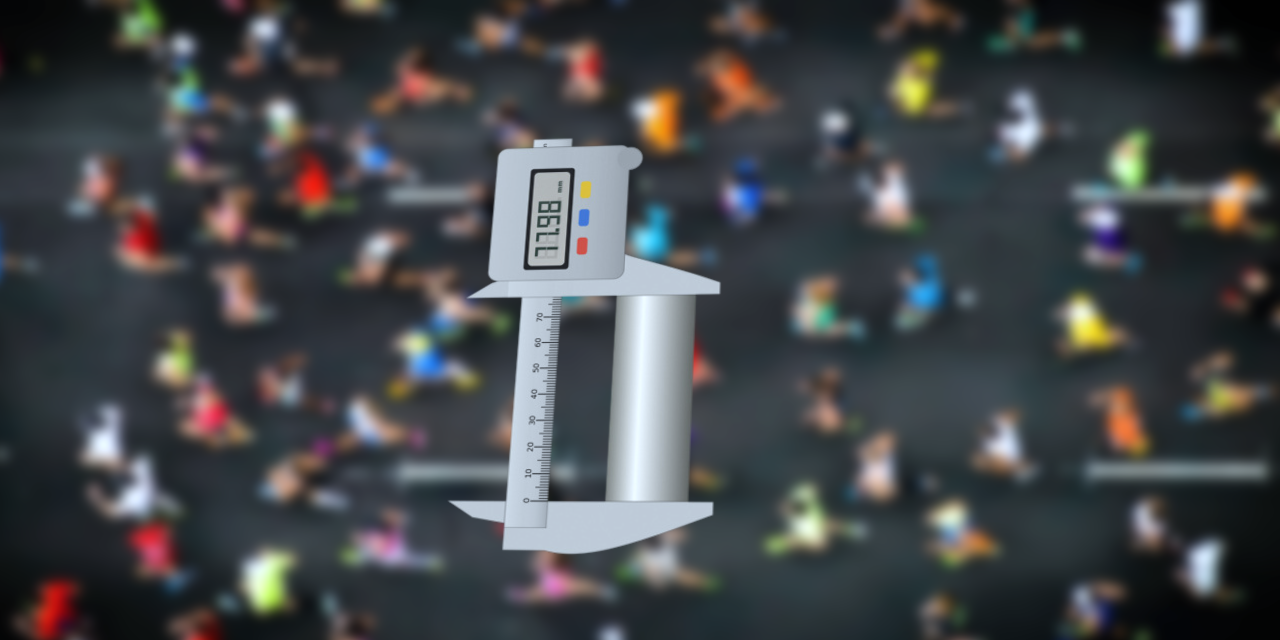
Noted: {"value": 77.98, "unit": "mm"}
